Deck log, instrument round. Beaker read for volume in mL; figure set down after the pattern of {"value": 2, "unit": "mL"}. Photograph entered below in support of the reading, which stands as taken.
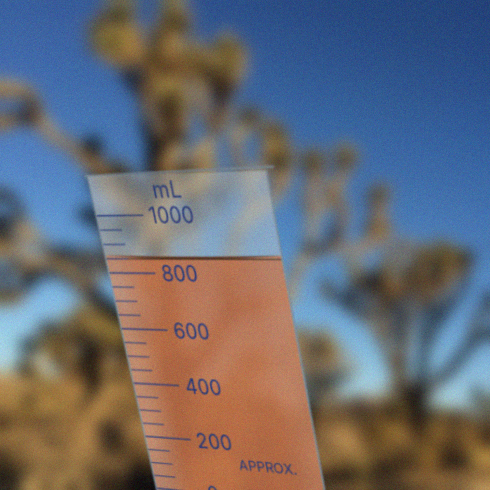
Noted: {"value": 850, "unit": "mL"}
